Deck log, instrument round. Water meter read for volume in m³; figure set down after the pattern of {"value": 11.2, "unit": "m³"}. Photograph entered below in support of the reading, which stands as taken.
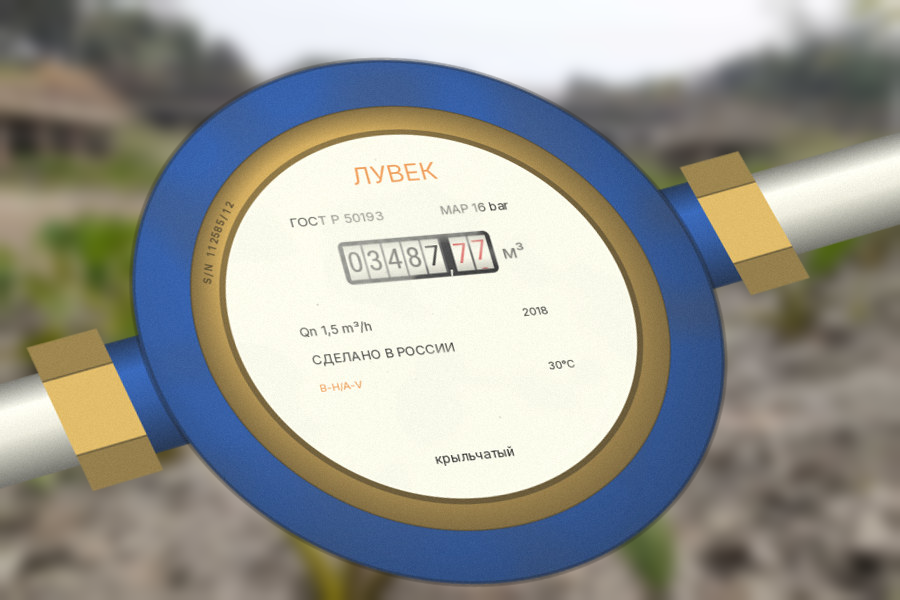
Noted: {"value": 3487.77, "unit": "m³"}
